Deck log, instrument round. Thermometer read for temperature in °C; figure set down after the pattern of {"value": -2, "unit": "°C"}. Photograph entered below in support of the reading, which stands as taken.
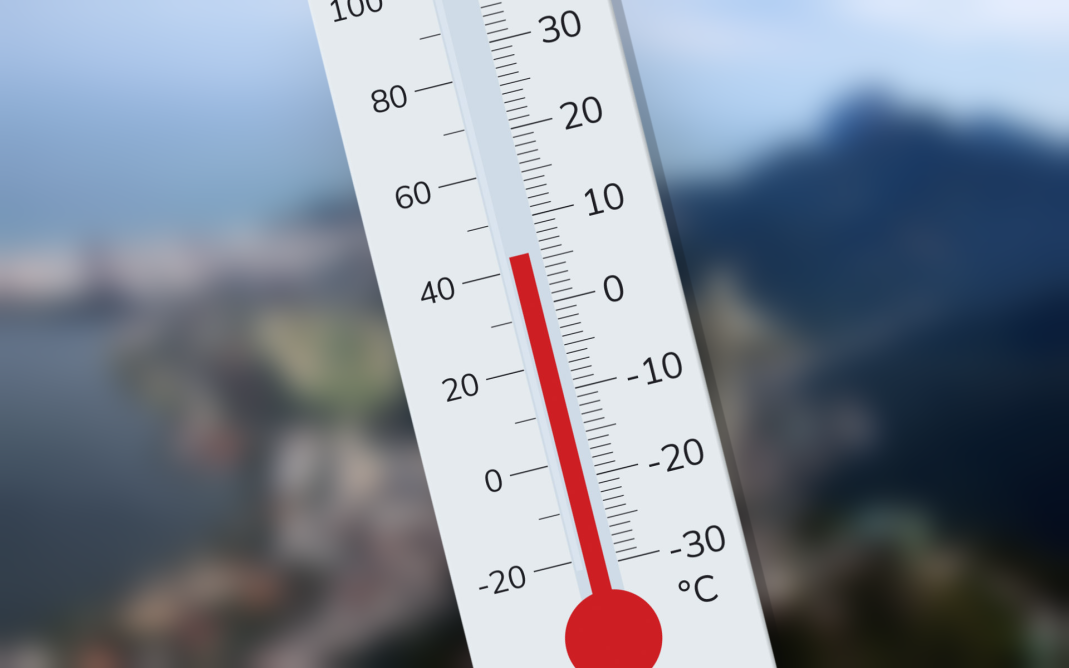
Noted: {"value": 6, "unit": "°C"}
